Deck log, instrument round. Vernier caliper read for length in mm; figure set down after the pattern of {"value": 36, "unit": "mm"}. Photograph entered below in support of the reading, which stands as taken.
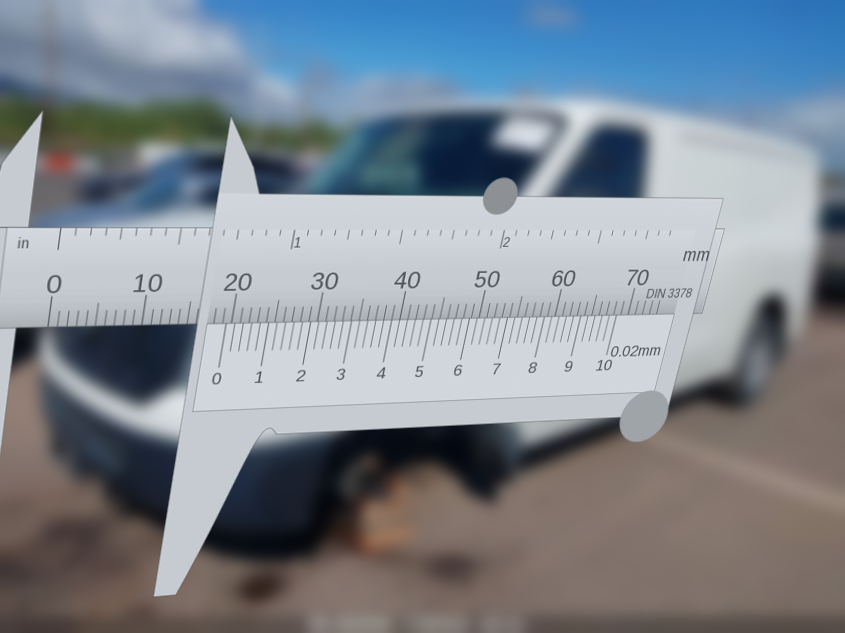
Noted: {"value": 19.4, "unit": "mm"}
